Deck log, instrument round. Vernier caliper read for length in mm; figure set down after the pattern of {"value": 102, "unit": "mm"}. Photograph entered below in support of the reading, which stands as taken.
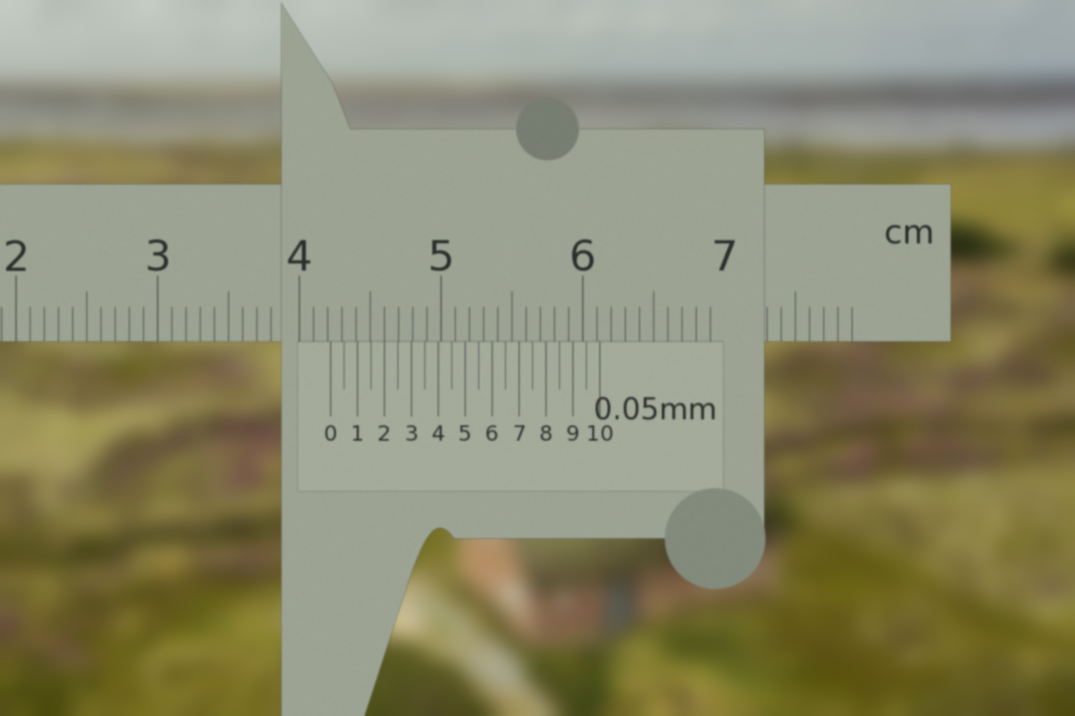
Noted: {"value": 42.2, "unit": "mm"}
